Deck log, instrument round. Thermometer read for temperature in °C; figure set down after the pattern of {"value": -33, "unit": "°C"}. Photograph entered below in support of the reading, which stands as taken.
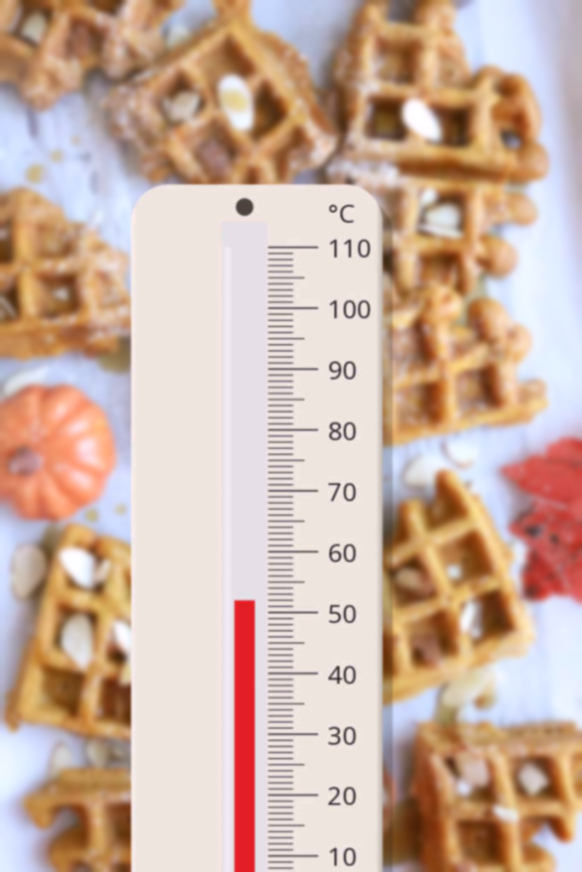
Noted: {"value": 52, "unit": "°C"}
